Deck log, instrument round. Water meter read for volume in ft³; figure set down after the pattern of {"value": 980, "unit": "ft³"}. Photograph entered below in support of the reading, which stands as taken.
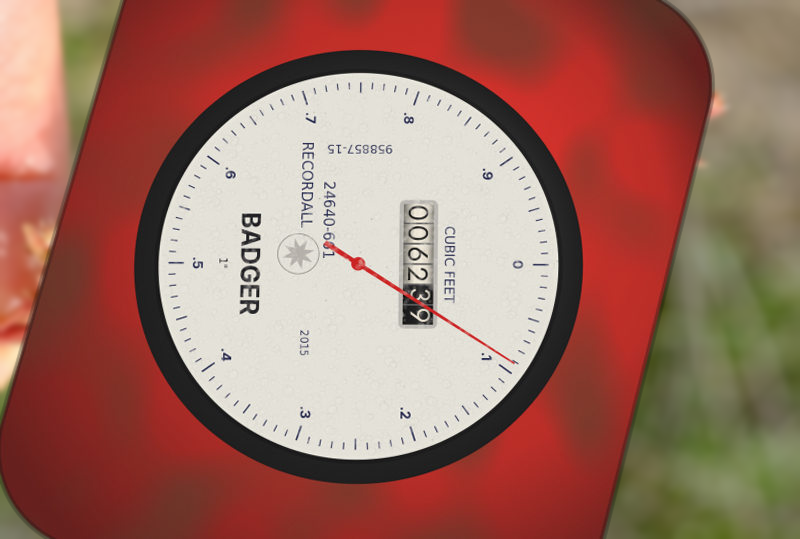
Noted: {"value": 6239.09, "unit": "ft³"}
